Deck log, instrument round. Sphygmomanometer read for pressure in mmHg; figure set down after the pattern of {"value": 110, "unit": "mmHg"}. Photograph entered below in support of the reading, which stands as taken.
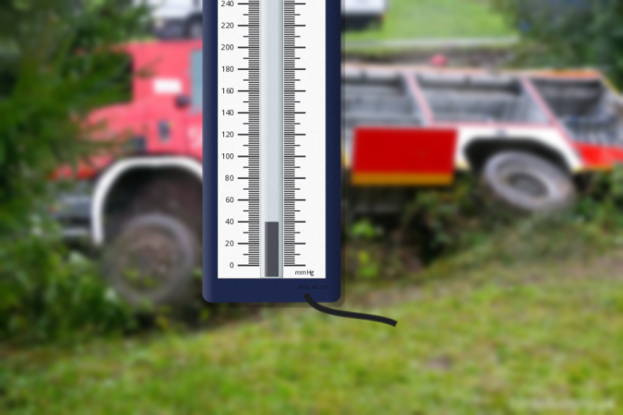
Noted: {"value": 40, "unit": "mmHg"}
